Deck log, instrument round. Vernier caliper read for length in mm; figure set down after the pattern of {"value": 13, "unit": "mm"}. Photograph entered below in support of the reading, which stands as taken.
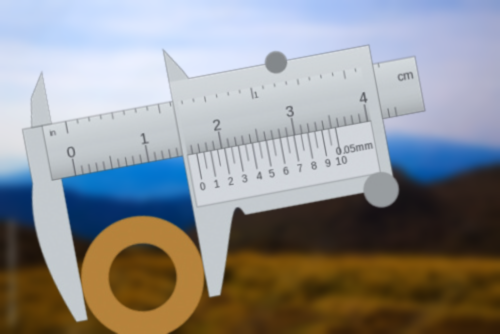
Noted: {"value": 16.6, "unit": "mm"}
